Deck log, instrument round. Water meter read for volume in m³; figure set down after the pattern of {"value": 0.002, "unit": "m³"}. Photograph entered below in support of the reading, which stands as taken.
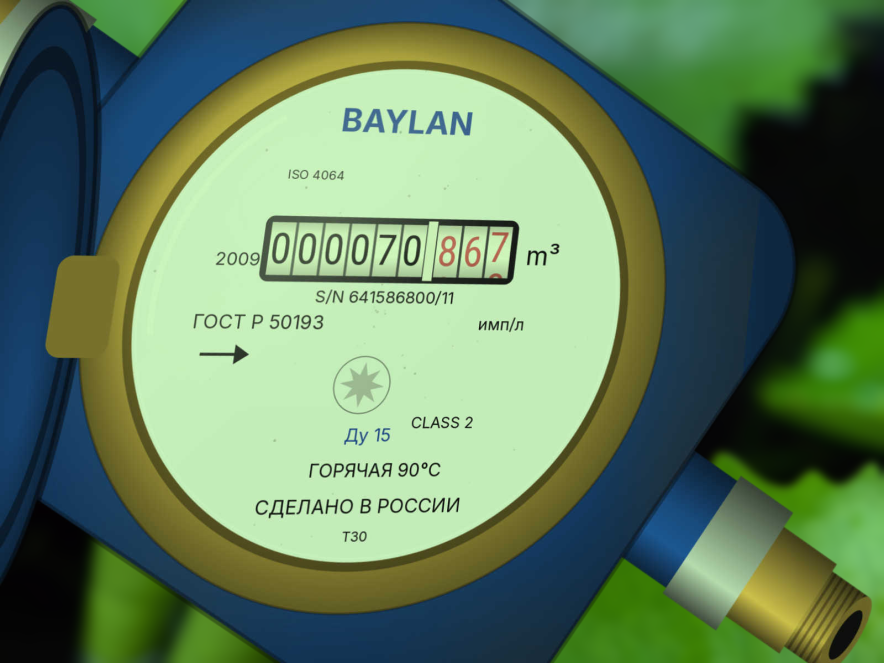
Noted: {"value": 70.867, "unit": "m³"}
